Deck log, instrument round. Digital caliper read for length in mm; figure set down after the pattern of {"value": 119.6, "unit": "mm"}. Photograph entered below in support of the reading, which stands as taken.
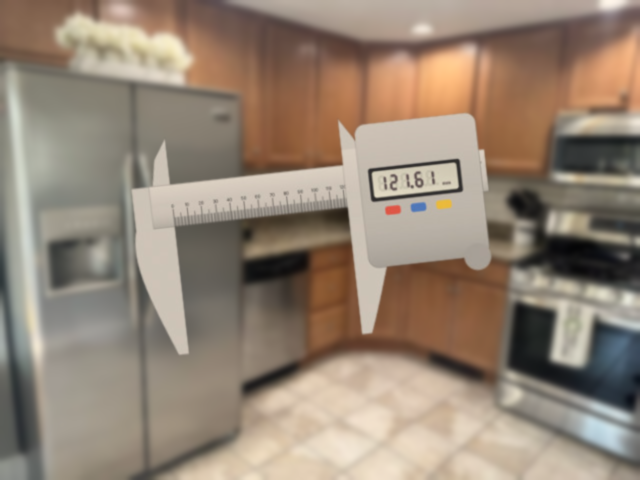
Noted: {"value": 121.61, "unit": "mm"}
